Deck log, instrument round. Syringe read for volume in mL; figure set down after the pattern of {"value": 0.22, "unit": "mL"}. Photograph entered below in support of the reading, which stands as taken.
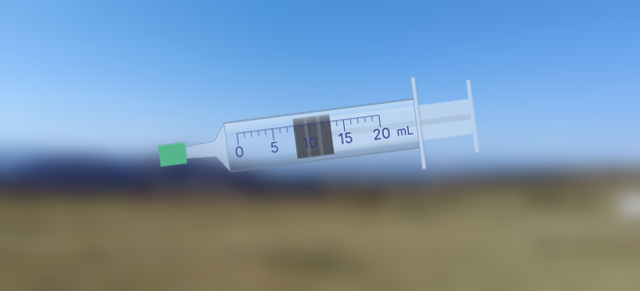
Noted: {"value": 8, "unit": "mL"}
